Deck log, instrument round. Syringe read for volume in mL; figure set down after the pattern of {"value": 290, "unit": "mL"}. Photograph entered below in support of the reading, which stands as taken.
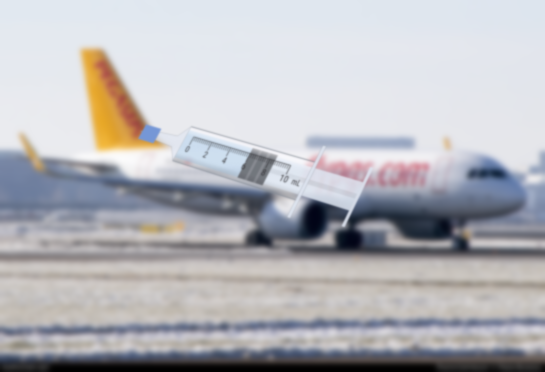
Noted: {"value": 6, "unit": "mL"}
